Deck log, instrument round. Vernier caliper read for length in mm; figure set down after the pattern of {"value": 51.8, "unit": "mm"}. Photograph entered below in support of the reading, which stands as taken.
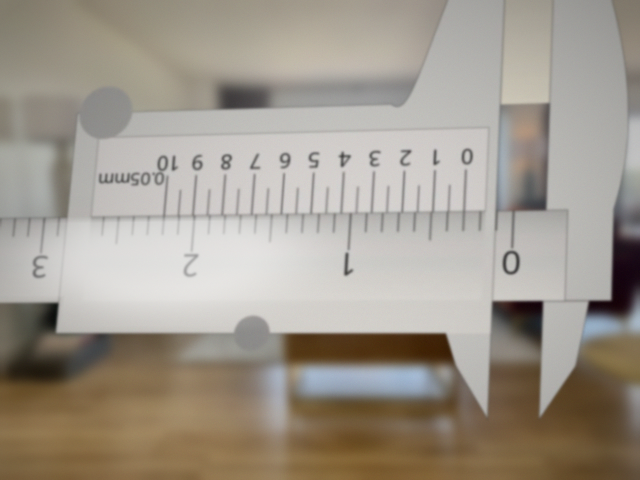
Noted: {"value": 3.0, "unit": "mm"}
